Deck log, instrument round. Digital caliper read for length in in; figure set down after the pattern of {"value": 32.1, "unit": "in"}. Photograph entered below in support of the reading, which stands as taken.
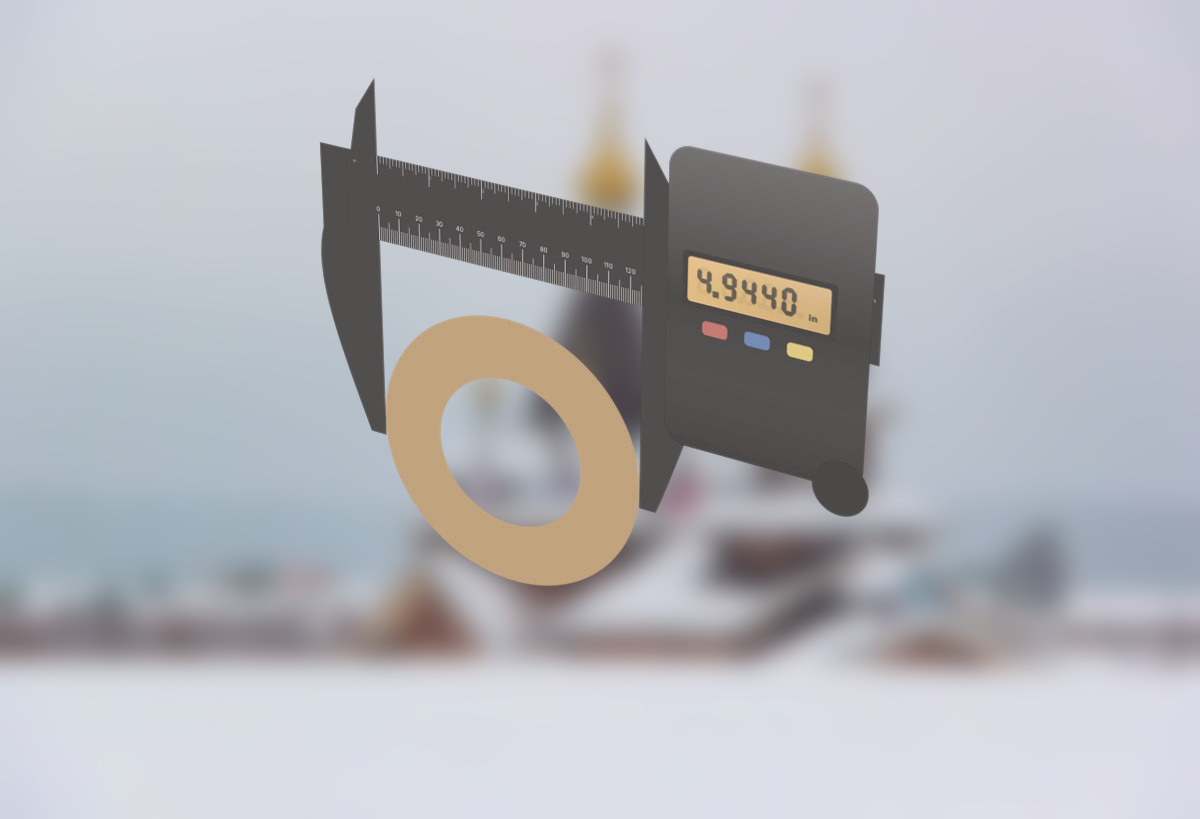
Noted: {"value": 4.9440, "unit": "in"}
